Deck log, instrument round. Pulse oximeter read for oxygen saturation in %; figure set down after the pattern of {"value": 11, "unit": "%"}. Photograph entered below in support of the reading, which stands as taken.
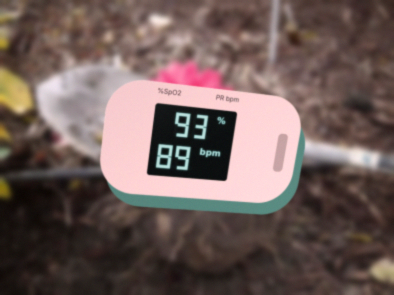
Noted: {"value": 93, "unit": "%"}
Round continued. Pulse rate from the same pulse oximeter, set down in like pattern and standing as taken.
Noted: {"value": 89, "unit": "bpm"}
